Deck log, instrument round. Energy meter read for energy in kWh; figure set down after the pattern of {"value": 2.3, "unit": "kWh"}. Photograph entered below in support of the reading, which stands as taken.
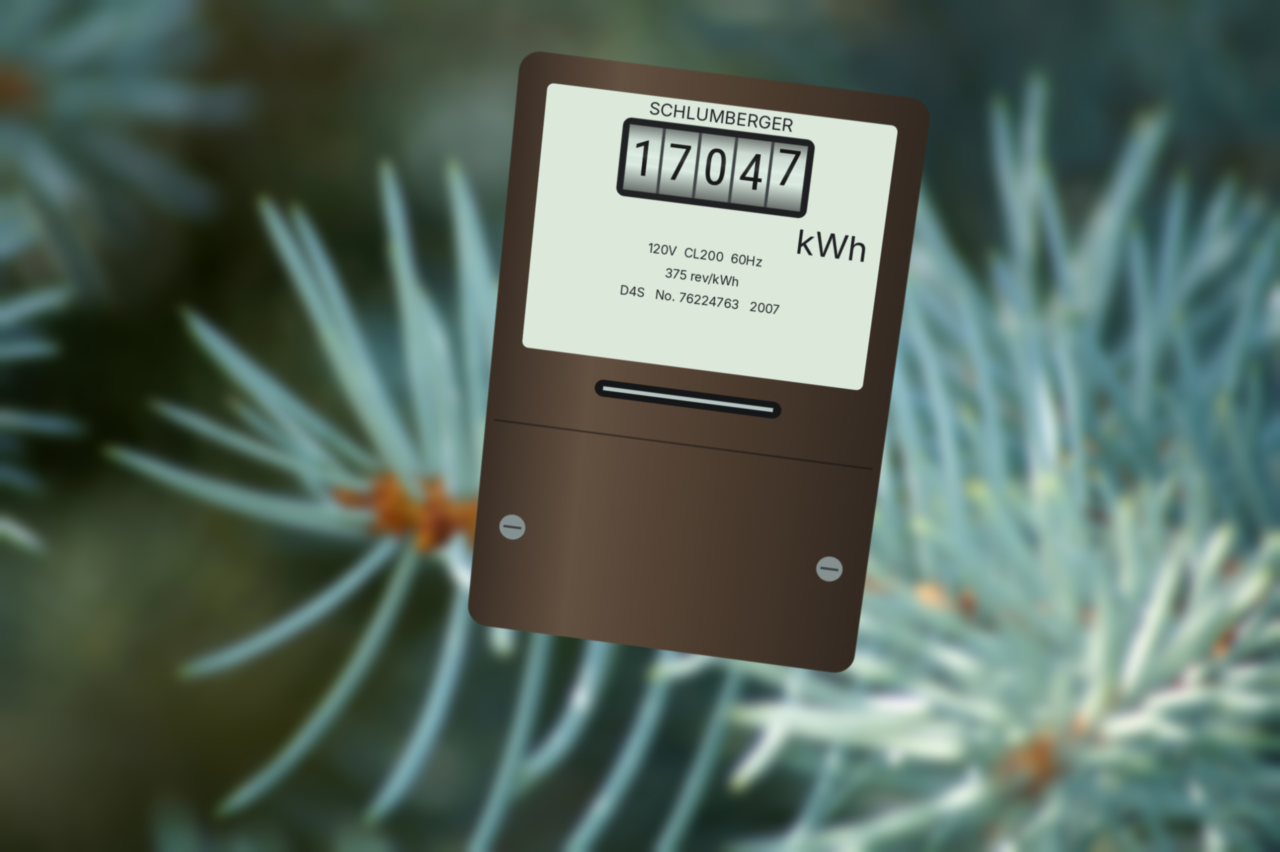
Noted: {"value": 17047, "unit": "kWh"}
